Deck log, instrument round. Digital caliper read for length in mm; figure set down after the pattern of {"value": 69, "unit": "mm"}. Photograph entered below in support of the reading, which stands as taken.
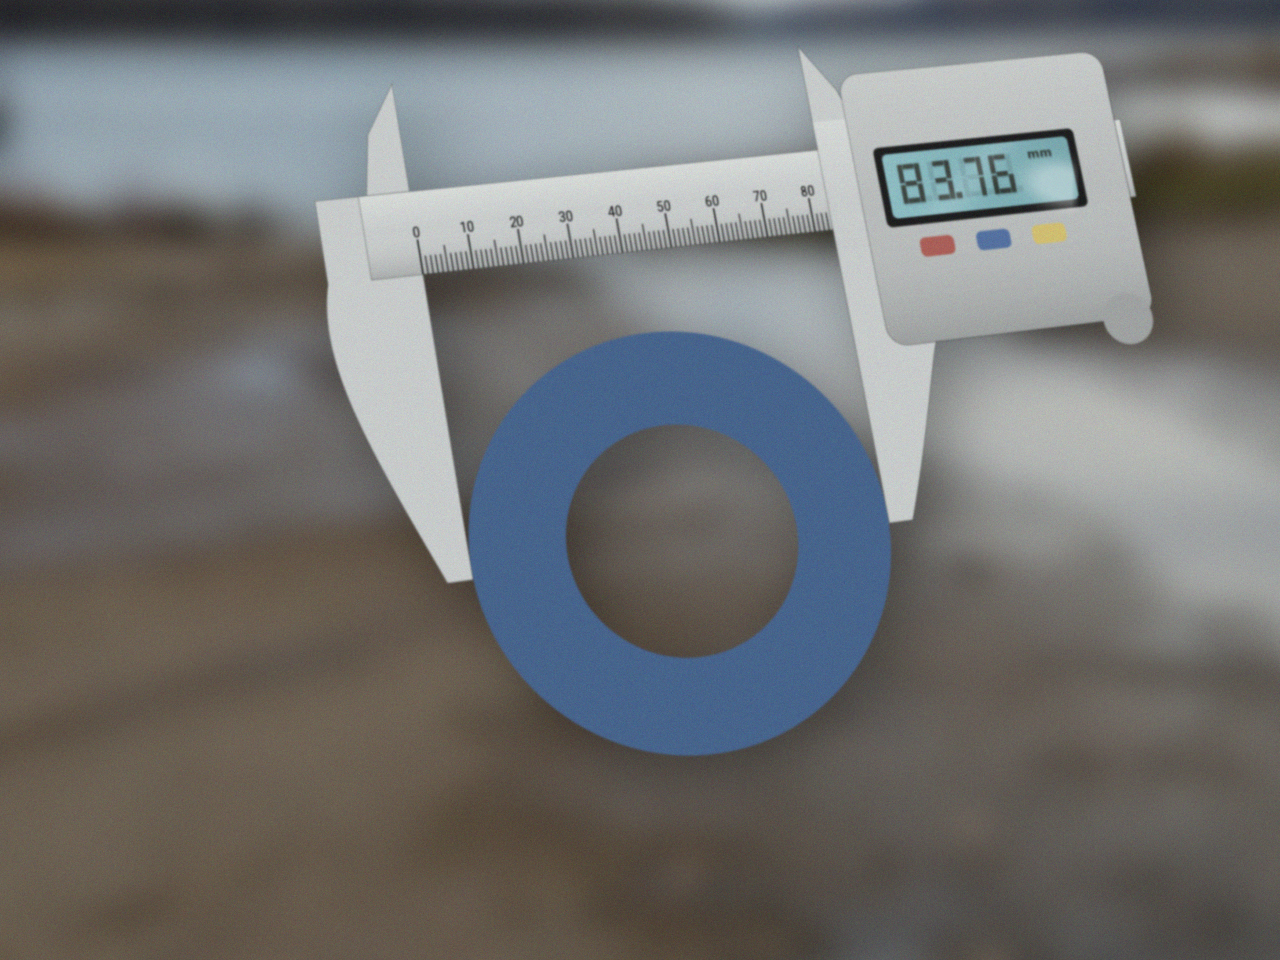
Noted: {"value": 83.76, "unit": "mm"}
